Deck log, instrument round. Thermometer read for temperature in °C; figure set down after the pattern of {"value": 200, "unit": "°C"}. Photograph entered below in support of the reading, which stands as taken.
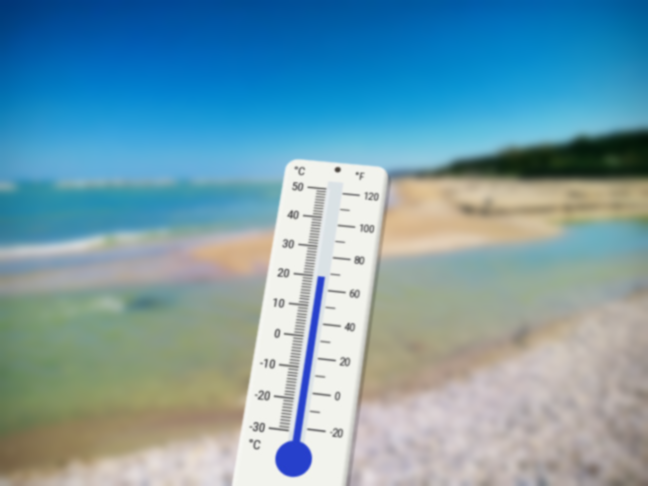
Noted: {"value": 20, "unit": "°C"}
